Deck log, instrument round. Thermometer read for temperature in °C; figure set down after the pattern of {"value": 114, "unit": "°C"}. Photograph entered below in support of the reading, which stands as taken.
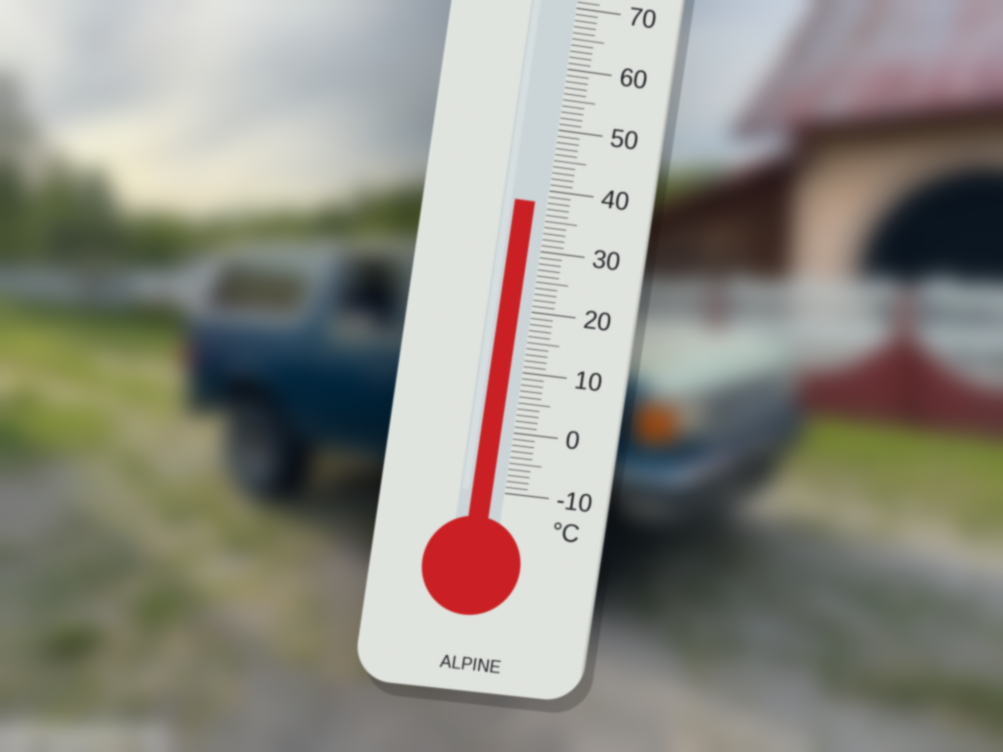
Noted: {"value": 38, "unit": "°C"}
